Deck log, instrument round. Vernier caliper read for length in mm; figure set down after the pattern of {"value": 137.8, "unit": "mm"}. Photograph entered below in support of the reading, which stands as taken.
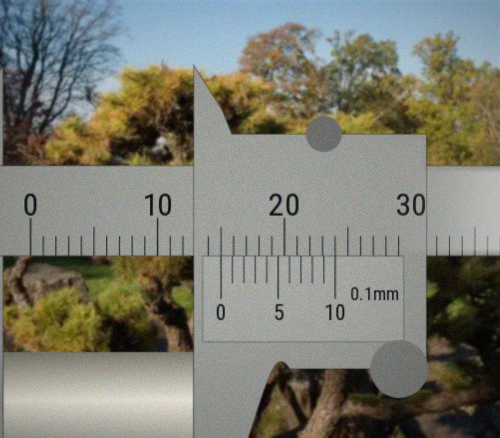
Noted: {"value": 15.0, "unit": "mm"}
